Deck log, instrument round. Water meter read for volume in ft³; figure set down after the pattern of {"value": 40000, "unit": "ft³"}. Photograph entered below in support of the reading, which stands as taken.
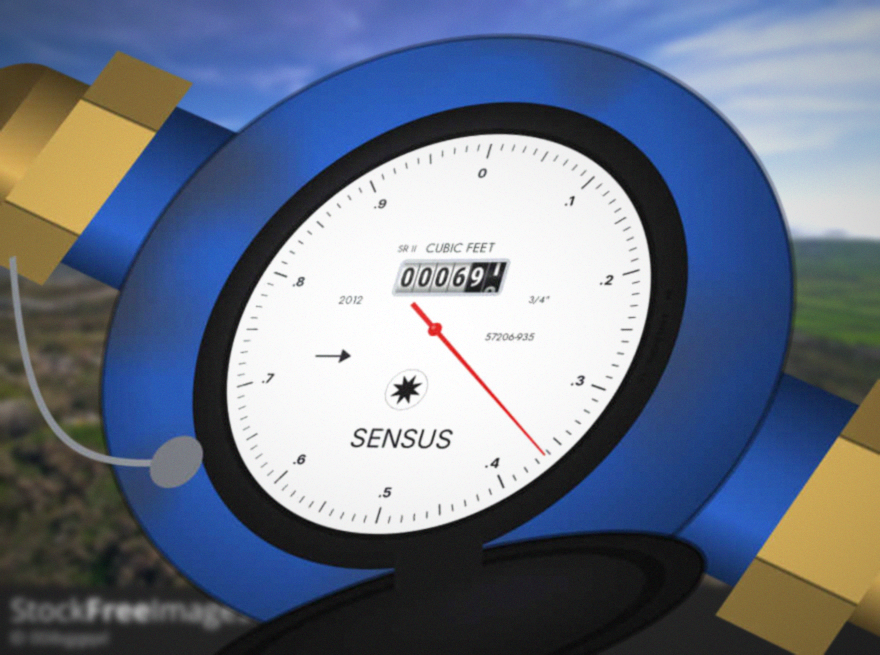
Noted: {"value": 691.36, "unit": "ft³"}
